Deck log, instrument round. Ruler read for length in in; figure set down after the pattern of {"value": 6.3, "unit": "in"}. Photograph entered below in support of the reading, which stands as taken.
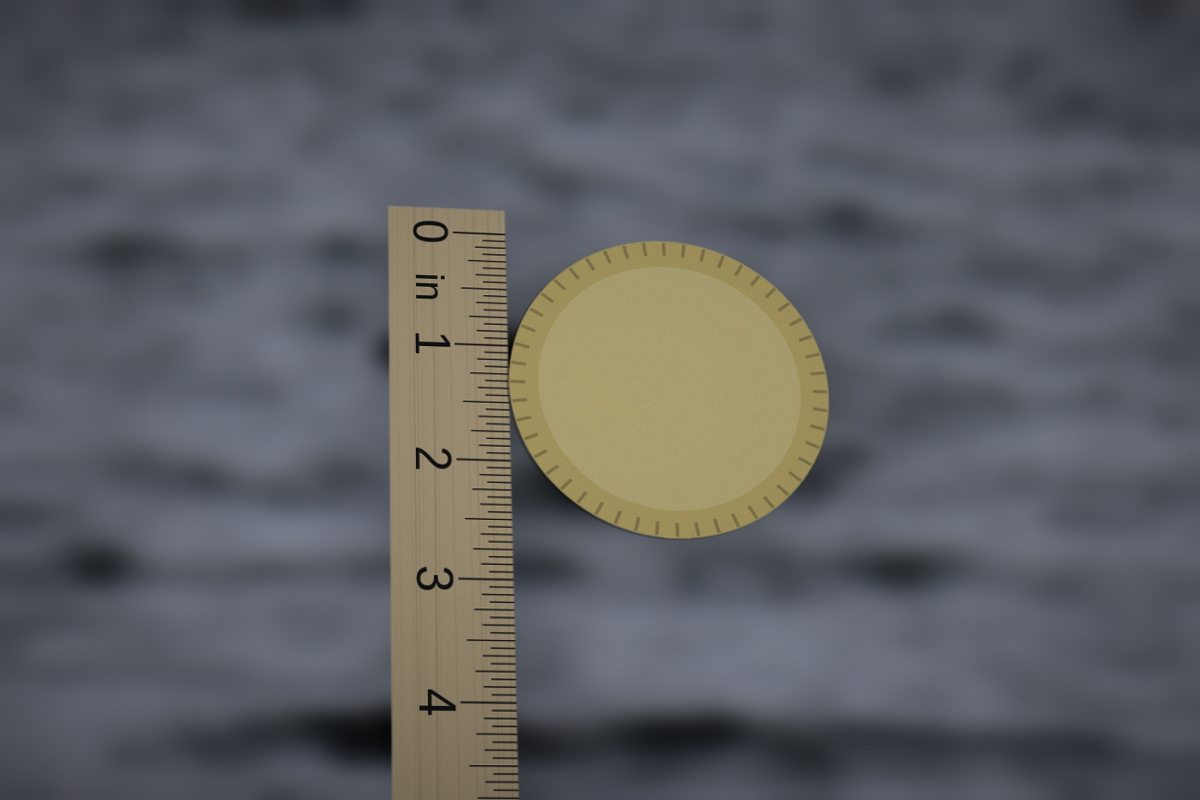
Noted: {"value": 2.625, "unit": "in"}
